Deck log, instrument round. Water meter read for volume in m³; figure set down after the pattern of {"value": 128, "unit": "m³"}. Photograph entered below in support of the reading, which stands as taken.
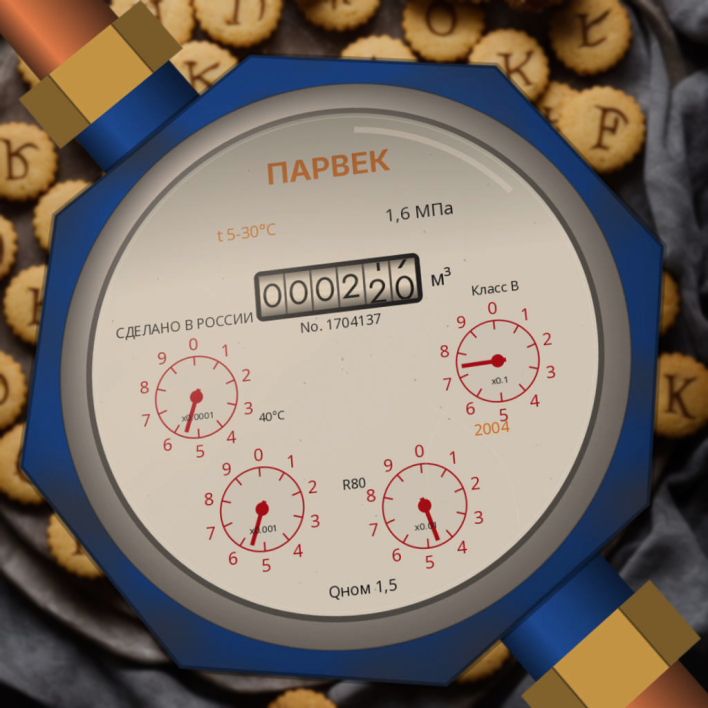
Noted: {"value": 219.7455, "unit": "m³"}
